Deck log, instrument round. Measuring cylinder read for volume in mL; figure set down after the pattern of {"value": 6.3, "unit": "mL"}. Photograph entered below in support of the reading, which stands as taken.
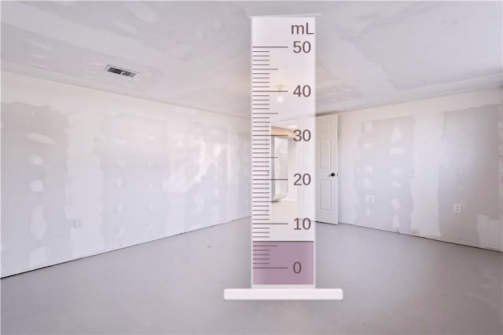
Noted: {"value": 6, "unit": "mL"}
